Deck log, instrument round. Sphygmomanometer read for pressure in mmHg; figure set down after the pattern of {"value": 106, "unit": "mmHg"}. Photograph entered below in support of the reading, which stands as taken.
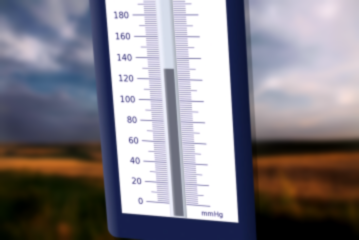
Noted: {"value": 130, "unit": "mmHg"}
